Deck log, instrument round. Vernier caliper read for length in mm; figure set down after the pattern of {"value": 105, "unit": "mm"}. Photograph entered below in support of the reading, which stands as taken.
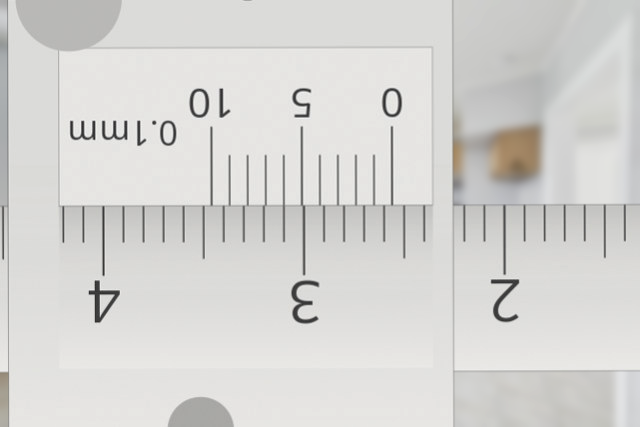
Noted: {"value": 25.6, "unit": "mm"}
